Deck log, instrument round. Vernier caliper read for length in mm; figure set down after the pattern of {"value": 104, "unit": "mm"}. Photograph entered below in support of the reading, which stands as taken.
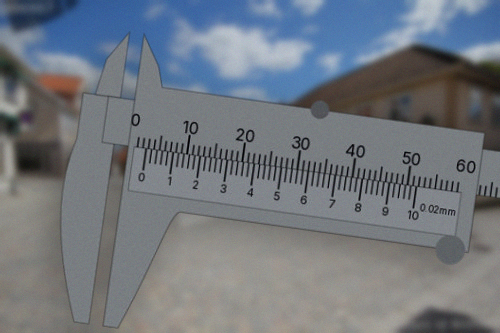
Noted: {"value": 2.6, "unit": "mm"}
